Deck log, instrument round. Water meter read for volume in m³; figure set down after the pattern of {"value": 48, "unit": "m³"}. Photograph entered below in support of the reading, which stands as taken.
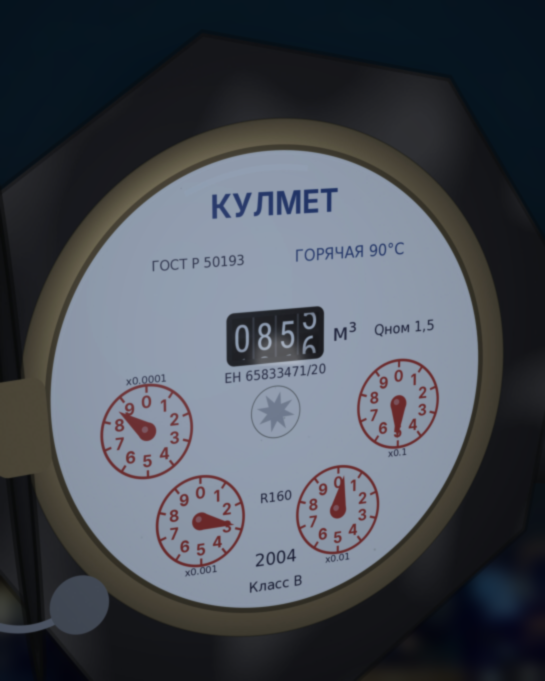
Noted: {"value": 855.5028, "unit": "m³"}
